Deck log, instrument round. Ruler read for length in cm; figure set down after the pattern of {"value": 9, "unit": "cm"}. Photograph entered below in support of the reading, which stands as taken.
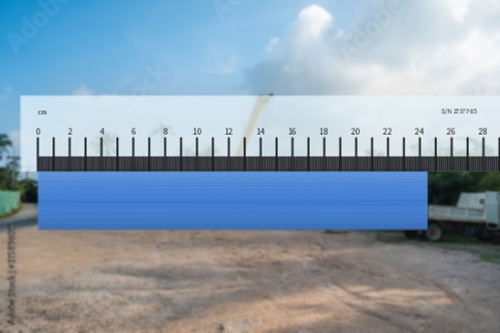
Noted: {"value": 24.5, "unit": "cm"}
